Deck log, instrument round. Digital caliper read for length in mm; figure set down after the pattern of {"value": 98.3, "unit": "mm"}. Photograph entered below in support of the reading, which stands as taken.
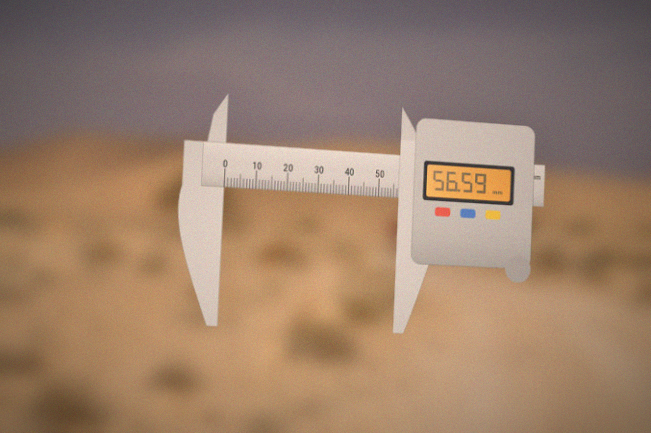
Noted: {"value": 56.59, "unit": "mm"}
